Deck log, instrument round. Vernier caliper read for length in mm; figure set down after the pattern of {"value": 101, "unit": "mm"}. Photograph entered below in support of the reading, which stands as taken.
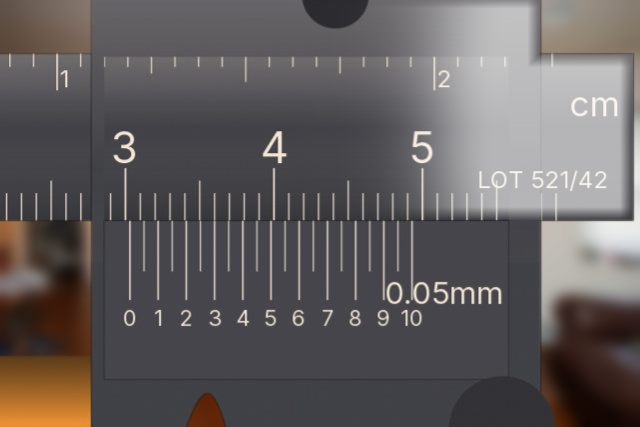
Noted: {"value": 30.3, "unit": "mm"}
